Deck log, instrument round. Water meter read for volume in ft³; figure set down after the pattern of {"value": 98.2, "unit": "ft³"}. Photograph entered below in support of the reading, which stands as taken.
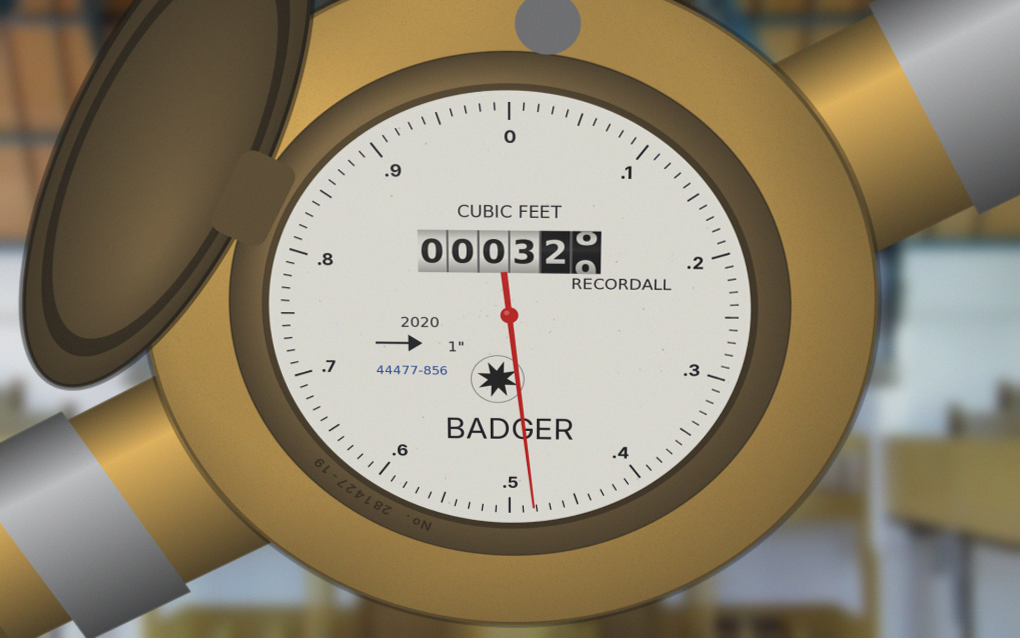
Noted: {"value": 328.48, "unit": "ft³"}
